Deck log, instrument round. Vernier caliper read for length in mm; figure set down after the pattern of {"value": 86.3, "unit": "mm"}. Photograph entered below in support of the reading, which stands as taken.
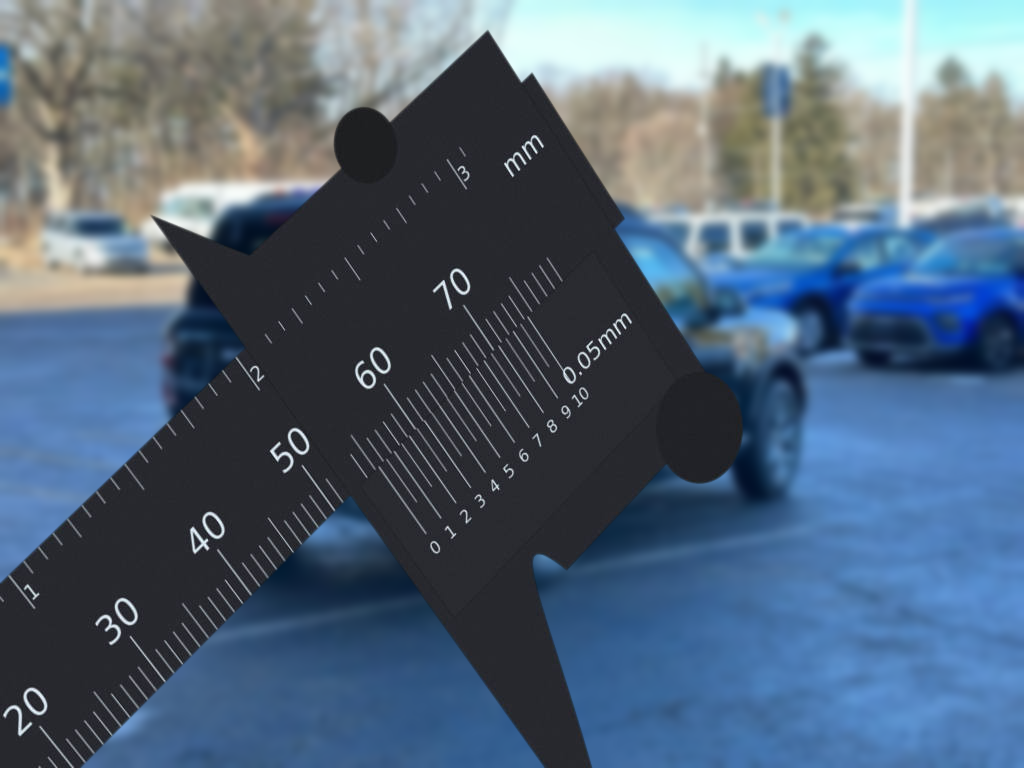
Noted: {"value": 55.4, "unit": "mm"}
